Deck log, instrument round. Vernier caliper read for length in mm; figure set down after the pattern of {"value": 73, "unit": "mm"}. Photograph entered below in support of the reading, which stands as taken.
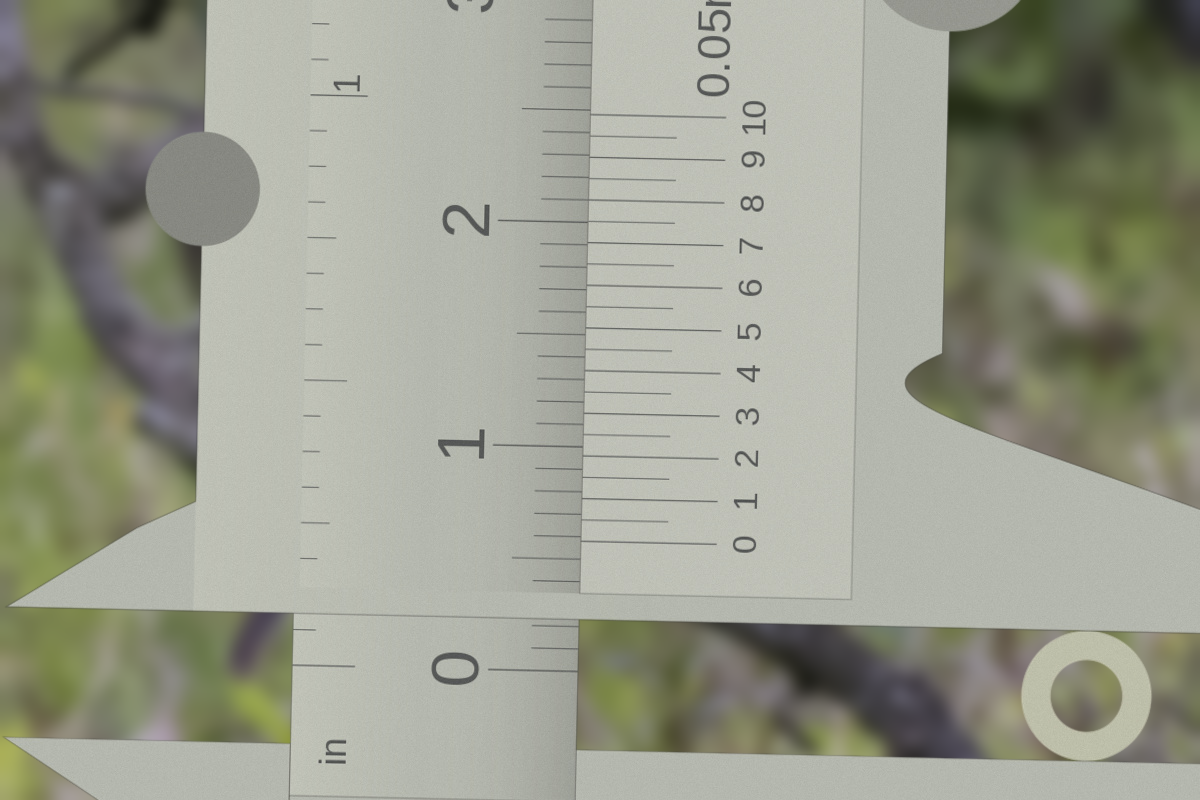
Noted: {"value": 5.8, "unit": "mm"}
